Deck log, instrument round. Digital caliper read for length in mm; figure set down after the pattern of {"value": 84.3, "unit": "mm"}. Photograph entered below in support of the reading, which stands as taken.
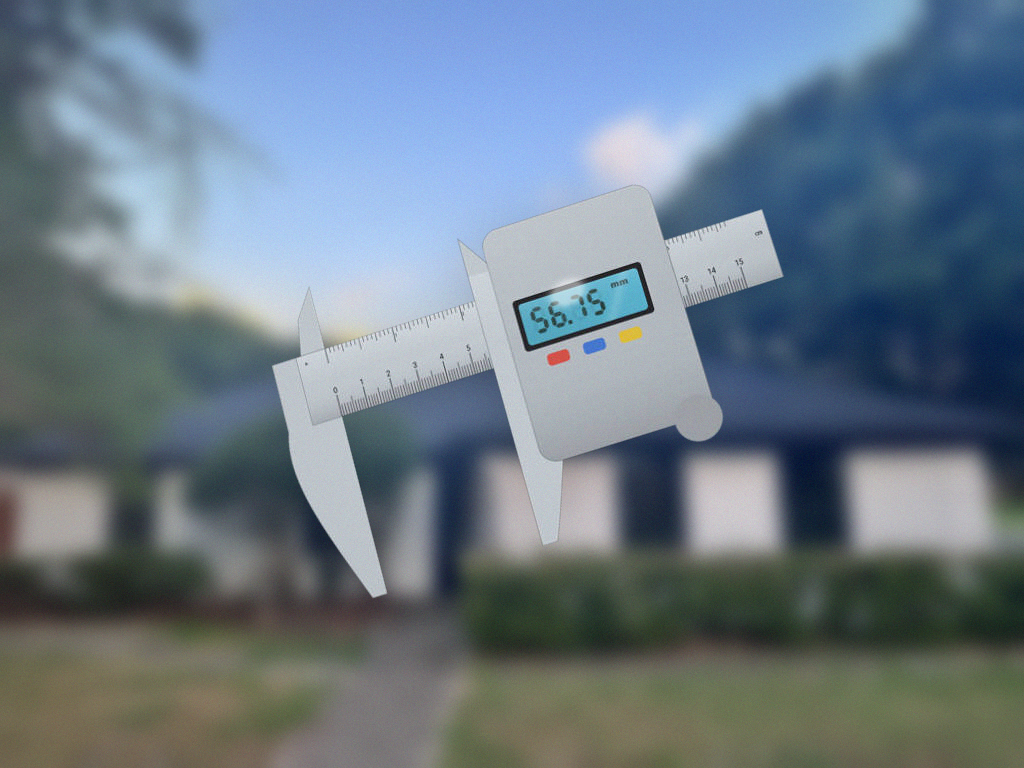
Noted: {"value": 56.75, "unit": "mm"}
